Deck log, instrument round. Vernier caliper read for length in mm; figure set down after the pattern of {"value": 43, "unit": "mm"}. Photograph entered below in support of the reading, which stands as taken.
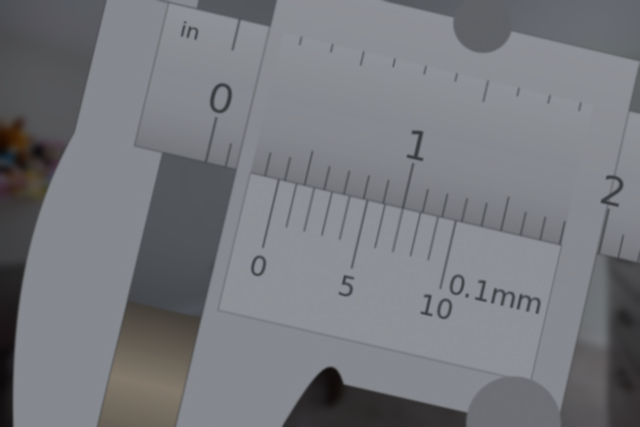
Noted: {"value": 3.7, "unit": "mm"}
